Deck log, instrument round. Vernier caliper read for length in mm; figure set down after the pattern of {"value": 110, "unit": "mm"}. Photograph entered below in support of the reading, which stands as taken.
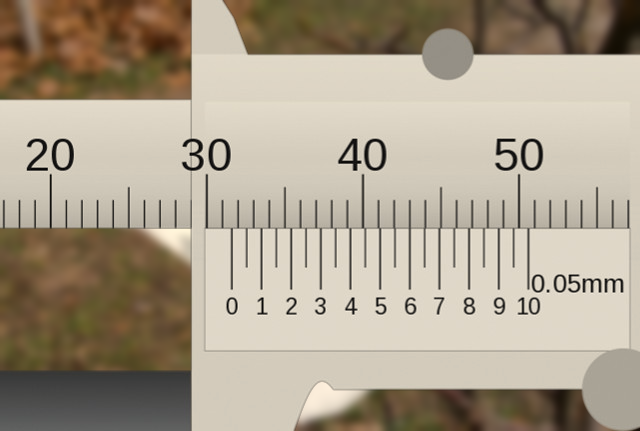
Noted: {"value": 31.6, "unit": "mm"}
